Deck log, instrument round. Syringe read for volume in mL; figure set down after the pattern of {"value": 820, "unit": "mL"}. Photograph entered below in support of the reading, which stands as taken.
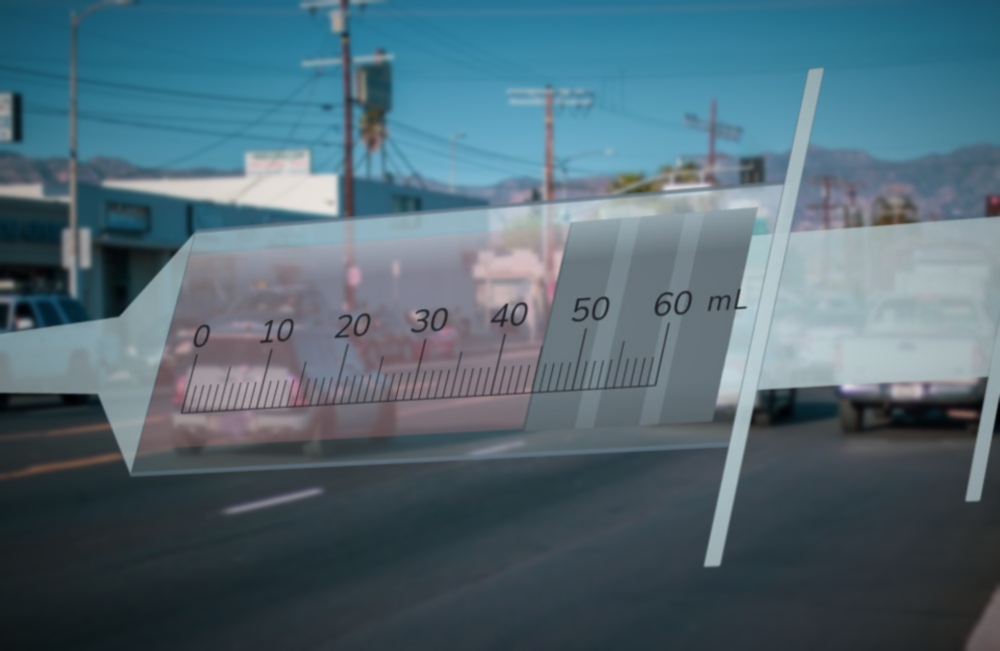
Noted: {"value": 45, "unit": "mL"}
